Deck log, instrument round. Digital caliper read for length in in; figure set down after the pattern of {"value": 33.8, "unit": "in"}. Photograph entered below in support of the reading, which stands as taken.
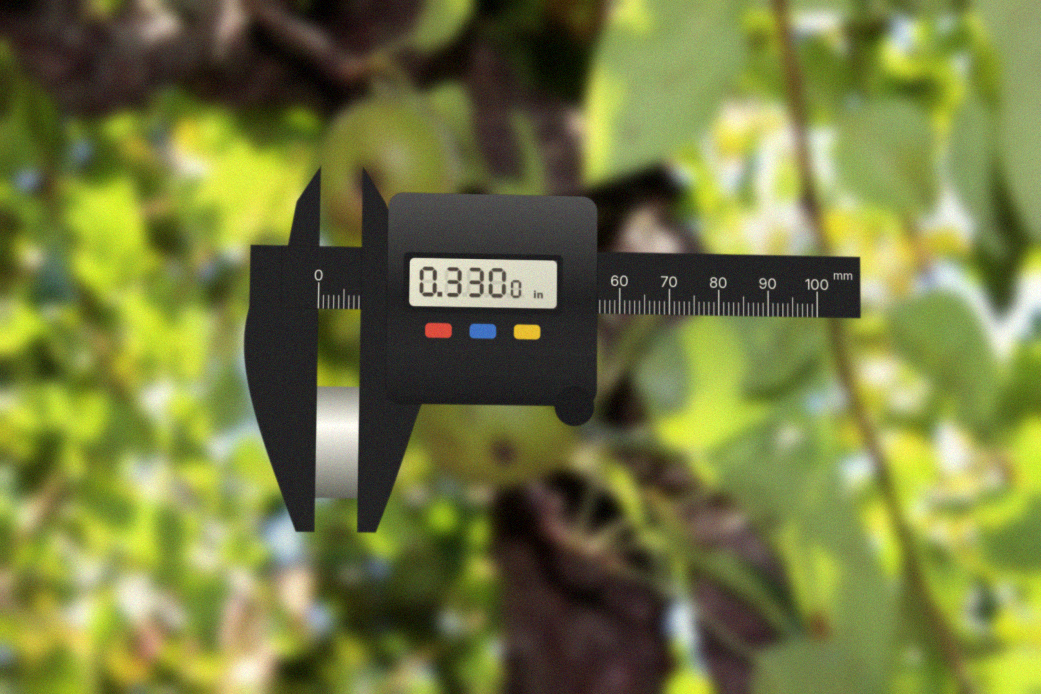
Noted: {"value": 0.3300, "unit": "in"}
